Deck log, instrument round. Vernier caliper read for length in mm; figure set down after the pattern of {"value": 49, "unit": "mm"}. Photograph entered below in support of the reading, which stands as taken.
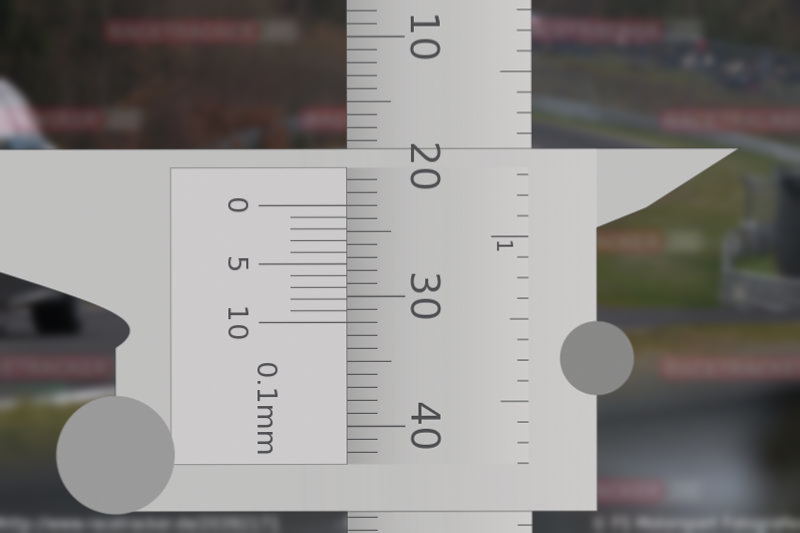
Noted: {"value": 23.0, "unit": "mm"}
